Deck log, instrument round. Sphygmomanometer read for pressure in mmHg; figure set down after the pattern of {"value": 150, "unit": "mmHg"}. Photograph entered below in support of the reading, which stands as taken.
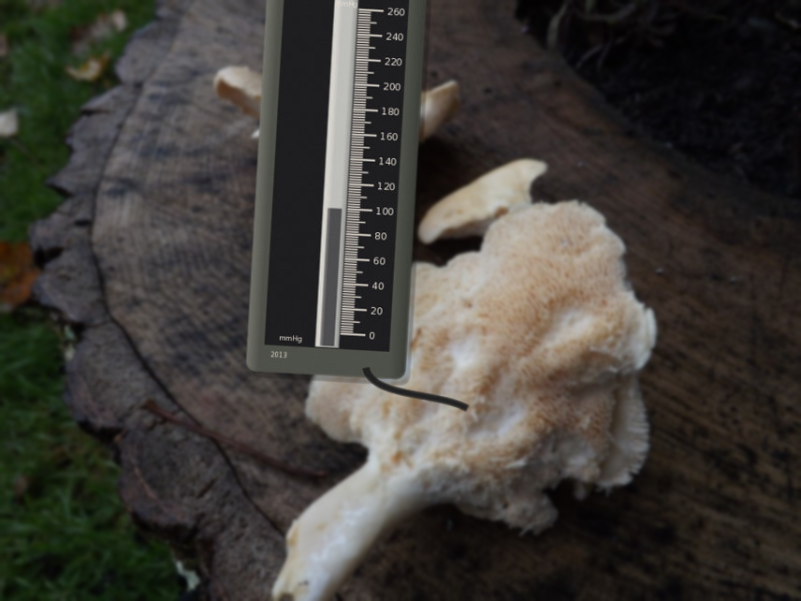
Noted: {"value": 100, "unit": "mmHg"}
